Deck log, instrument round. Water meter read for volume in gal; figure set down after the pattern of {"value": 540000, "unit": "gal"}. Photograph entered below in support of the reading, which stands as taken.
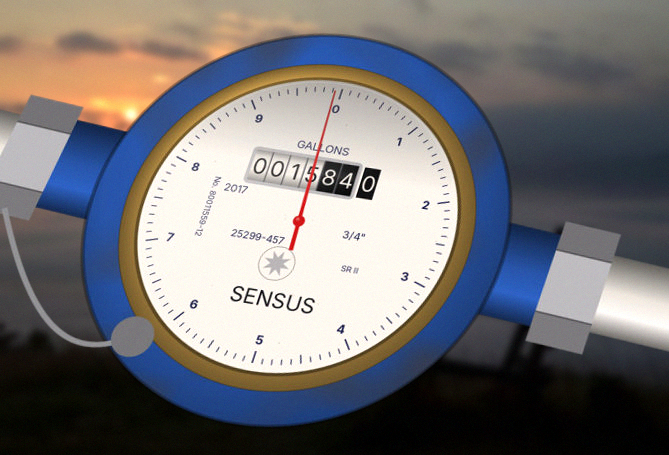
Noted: {"value": 15839.9, "unit": "gal"}
